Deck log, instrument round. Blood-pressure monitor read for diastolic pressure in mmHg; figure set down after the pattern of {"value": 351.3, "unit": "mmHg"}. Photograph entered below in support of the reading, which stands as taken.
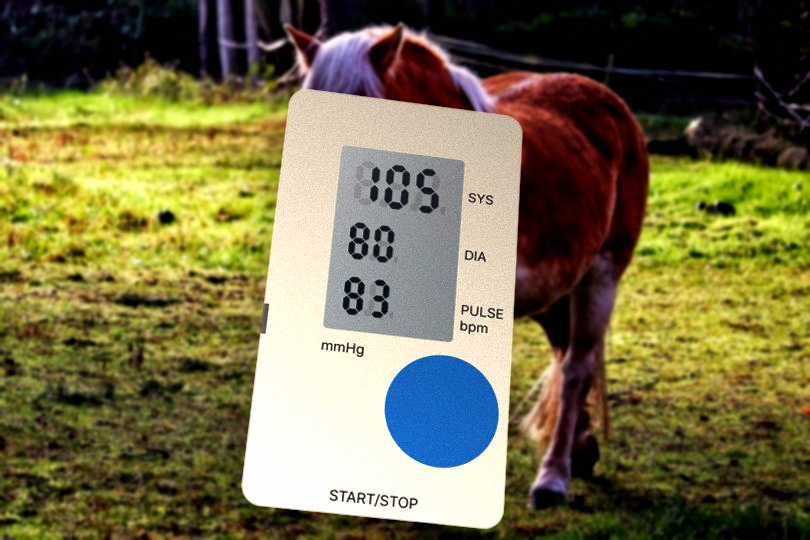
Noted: {"value": 80, "unit": "mmHg"}
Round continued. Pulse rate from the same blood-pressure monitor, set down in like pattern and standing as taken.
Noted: {"value": 83, "unit": "bpm"}
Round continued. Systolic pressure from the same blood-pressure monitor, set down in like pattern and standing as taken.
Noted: {"value": 105, "unit": "mmHg"}
